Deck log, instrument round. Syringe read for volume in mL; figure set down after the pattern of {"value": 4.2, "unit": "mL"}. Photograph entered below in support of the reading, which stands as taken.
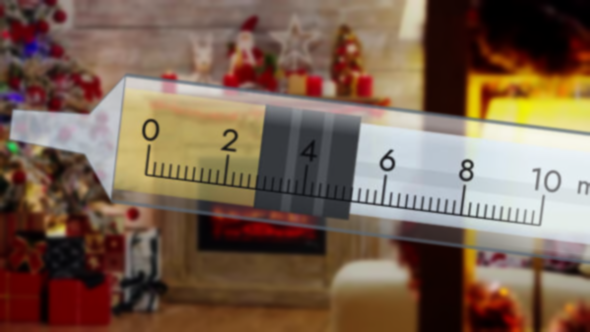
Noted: {"value": 2.8, "unit": "mL"}
